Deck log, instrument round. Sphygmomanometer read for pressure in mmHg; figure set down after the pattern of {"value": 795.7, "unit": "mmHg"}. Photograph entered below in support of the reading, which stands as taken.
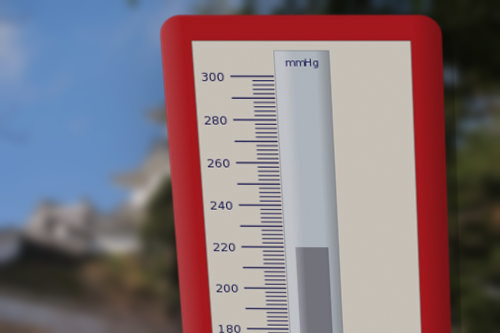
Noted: {"value": 220, "unit": "mmHg"}
